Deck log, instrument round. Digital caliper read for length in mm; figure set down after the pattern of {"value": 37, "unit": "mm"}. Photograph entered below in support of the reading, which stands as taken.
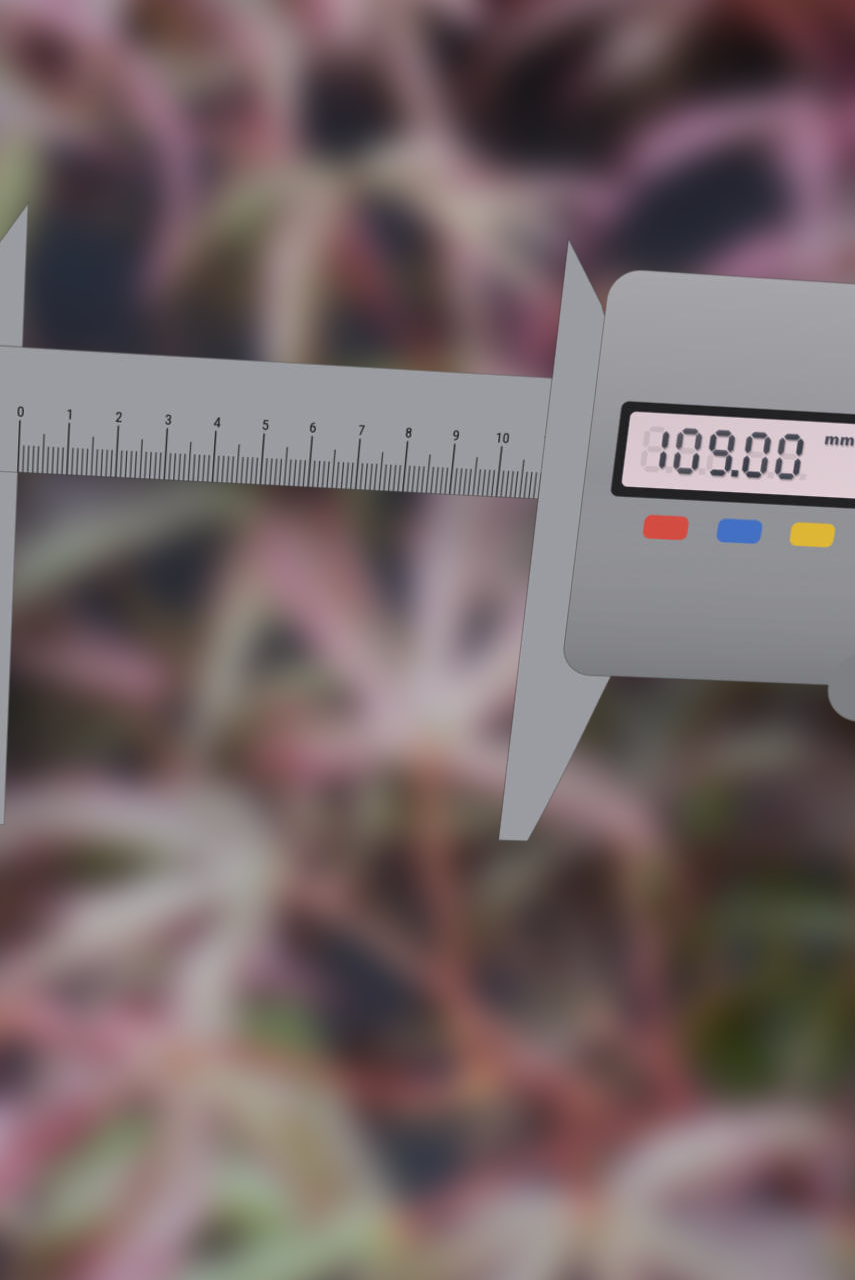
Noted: {"value": 109.00, "unit": "mm"}
